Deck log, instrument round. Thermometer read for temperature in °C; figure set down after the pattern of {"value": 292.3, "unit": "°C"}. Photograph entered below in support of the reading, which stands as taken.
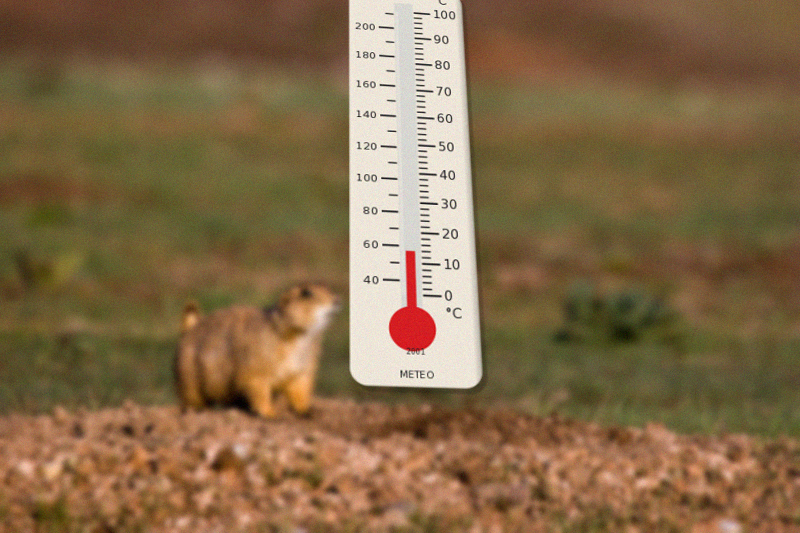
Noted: {"value": 14, "unit": "°C"}
